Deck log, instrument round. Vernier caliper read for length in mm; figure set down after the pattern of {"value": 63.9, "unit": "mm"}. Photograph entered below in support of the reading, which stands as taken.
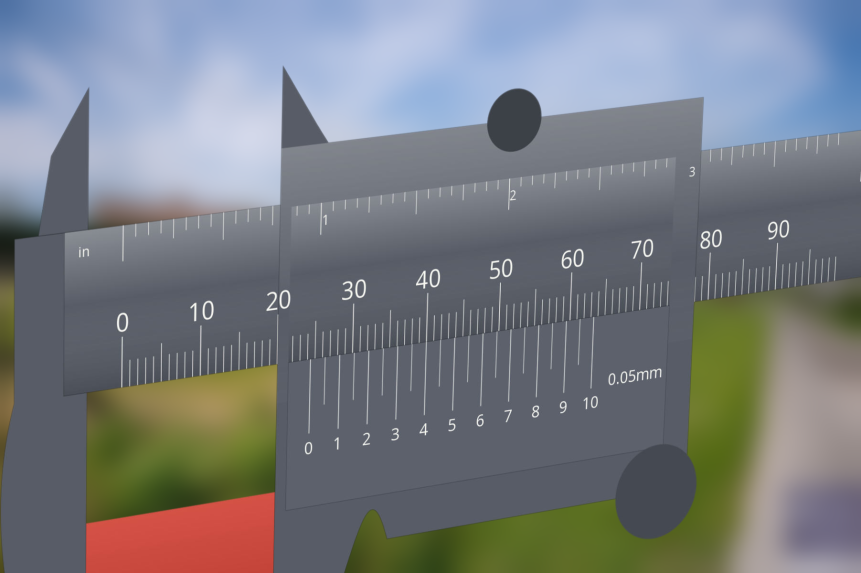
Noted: {"value": 24.4, "unit": "mm"}
